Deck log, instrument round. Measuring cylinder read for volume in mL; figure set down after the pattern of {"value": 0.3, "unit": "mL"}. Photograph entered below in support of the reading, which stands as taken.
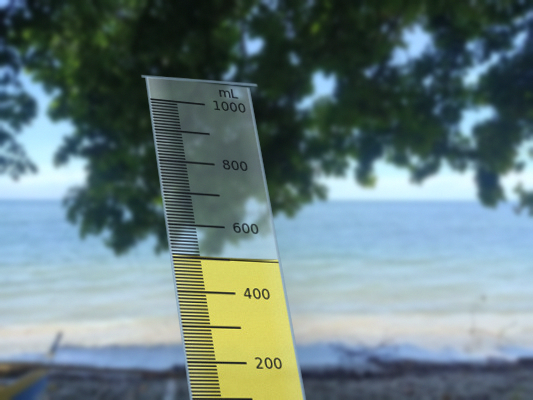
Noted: {"value": 500, "unit": "mL"}
